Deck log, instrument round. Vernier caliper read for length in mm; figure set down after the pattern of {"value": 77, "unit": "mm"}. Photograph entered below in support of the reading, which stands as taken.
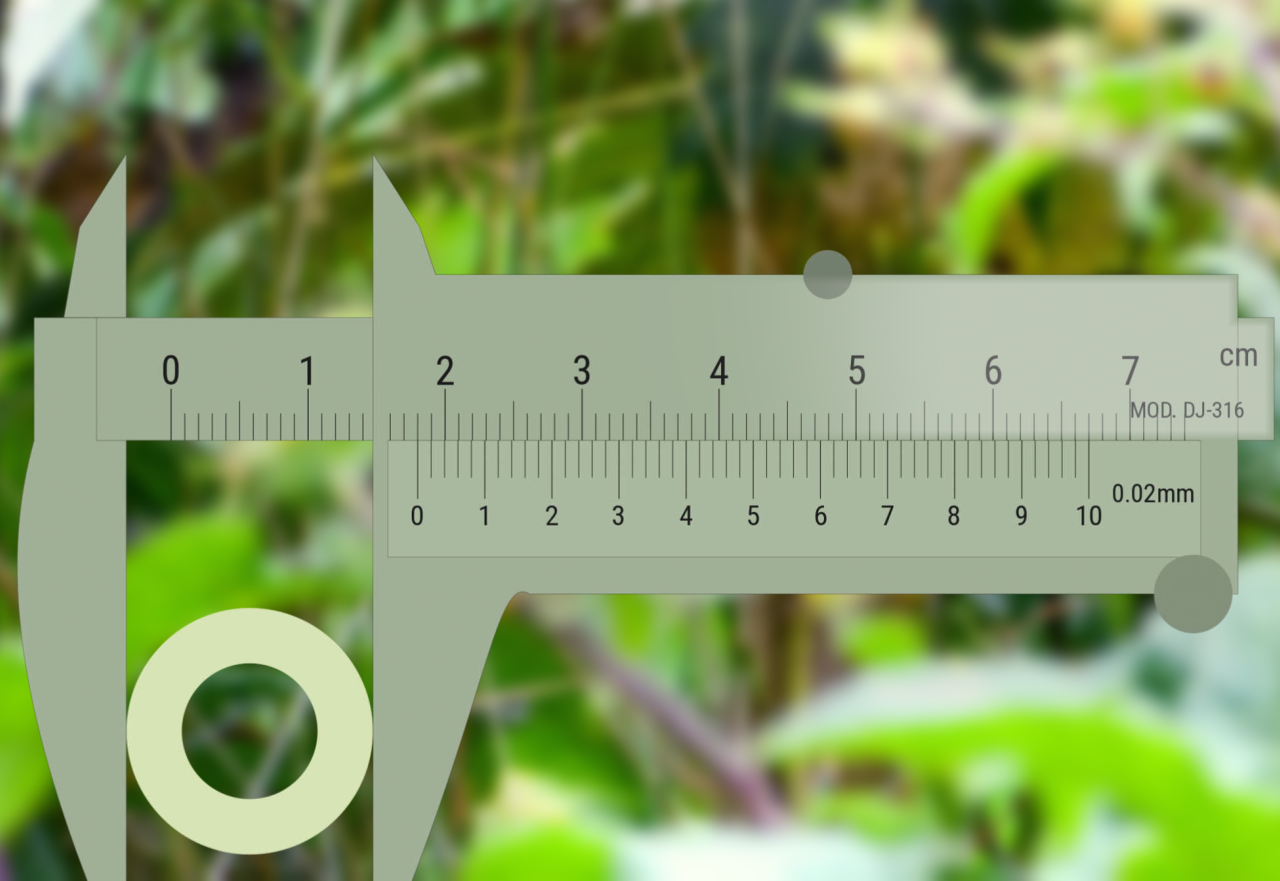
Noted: {"value": 18.0, "unit": "mm"}
